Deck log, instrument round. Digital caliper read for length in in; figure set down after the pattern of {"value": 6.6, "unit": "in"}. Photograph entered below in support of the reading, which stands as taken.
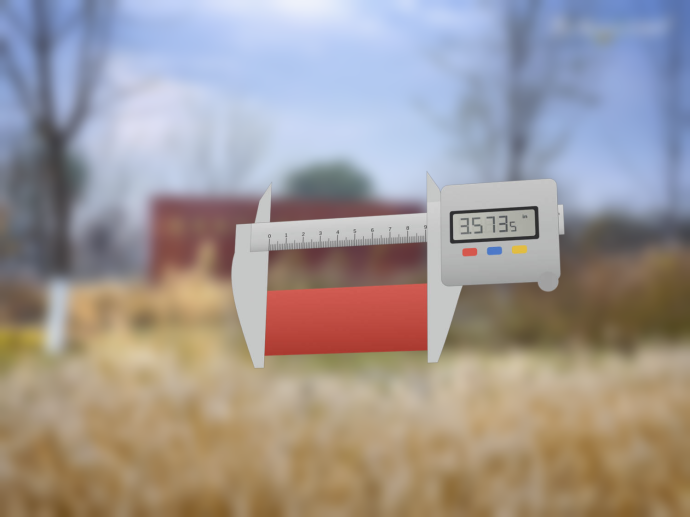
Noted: {"value": 3.5735, "unit": "in"}
